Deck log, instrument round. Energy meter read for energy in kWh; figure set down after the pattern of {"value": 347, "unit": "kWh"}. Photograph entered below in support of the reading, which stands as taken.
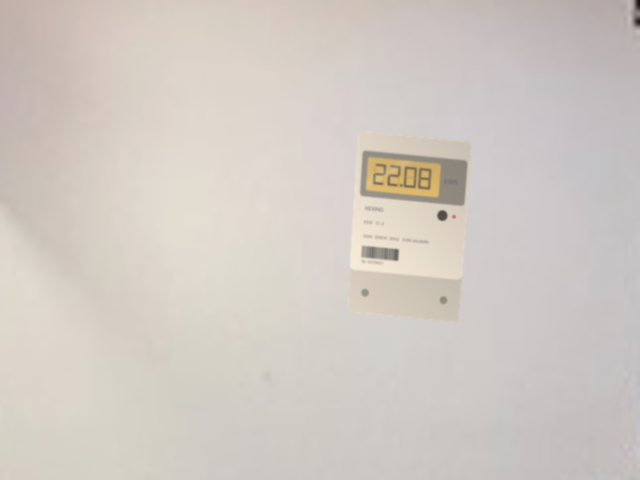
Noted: {"value": 22.08, "unit": "kWh"}
